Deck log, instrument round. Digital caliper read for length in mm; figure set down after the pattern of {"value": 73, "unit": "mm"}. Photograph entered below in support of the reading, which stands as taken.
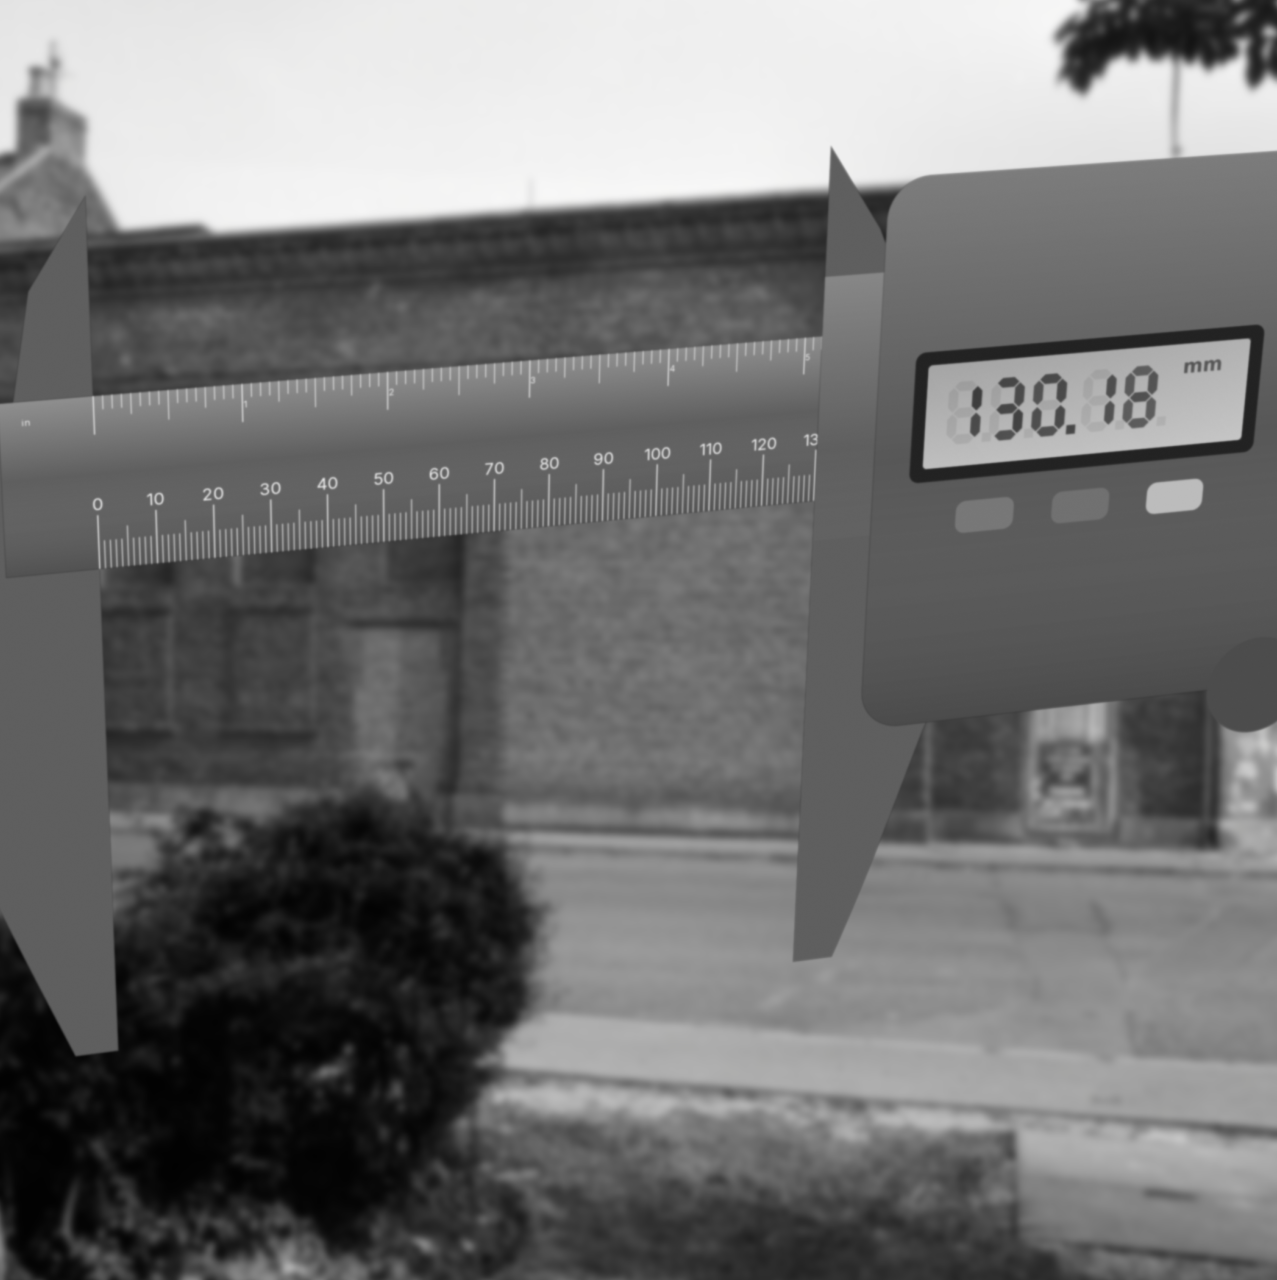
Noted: {"value": 130.18, "unit": "mm"}
